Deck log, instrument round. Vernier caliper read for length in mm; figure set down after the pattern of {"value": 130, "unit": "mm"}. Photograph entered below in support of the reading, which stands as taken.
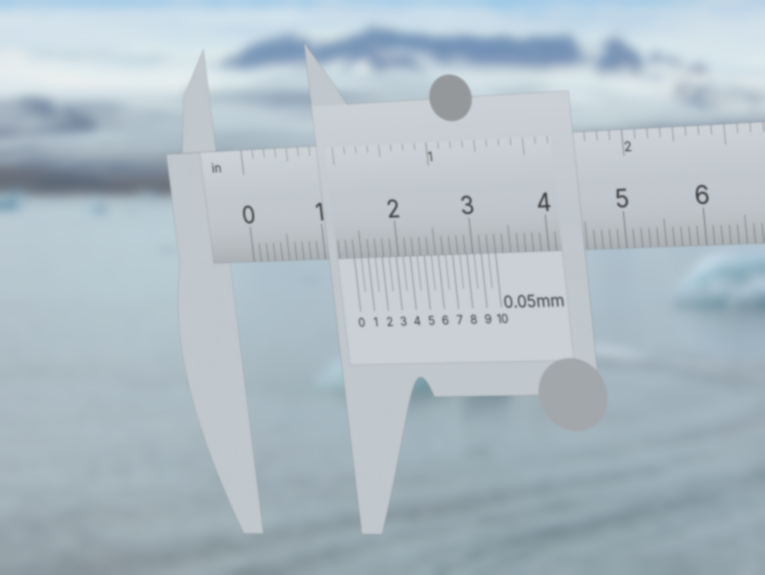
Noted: {"value": 14.0, "unit": "mm"}
